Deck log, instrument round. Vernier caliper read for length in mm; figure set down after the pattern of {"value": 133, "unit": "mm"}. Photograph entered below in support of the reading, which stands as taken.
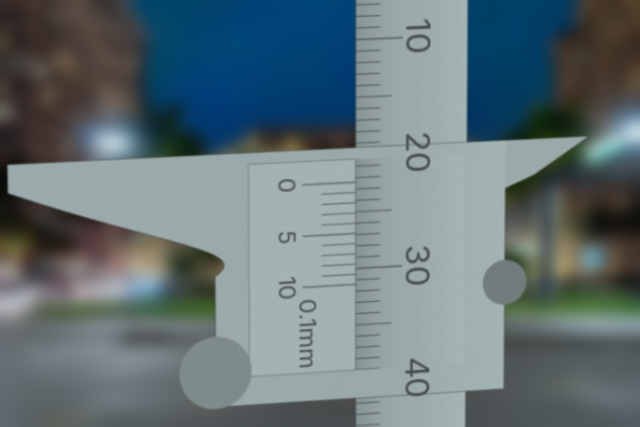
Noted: {"value": 22.4, "unit": "mm"}
